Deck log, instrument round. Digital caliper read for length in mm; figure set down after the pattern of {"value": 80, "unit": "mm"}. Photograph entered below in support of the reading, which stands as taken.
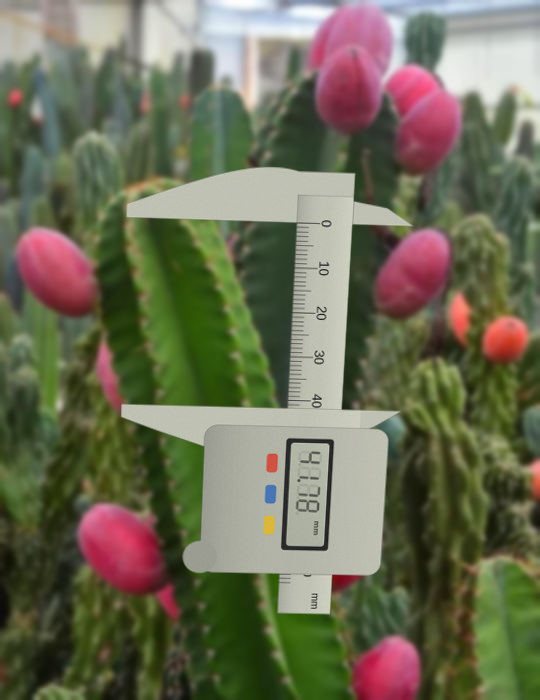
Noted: {"value": 41.78, "unit": "mm"}
